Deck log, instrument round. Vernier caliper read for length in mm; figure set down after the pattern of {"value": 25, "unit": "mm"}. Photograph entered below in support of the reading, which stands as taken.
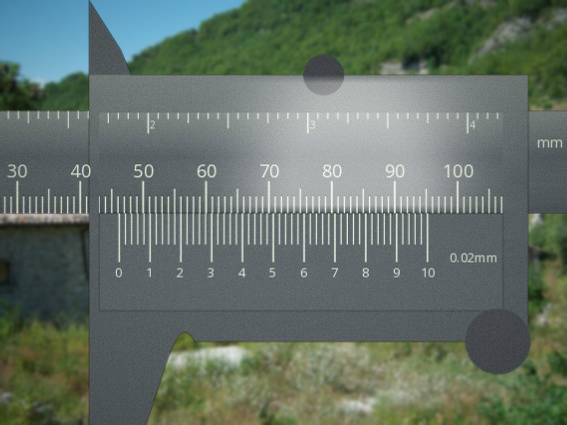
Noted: {"value": 46.2, "unit": "mm"}
